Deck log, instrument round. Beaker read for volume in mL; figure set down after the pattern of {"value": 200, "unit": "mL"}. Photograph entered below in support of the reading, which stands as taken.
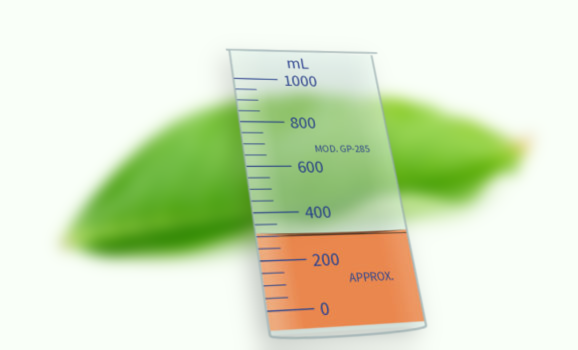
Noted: {"value": 300, "unit": "mL"}
